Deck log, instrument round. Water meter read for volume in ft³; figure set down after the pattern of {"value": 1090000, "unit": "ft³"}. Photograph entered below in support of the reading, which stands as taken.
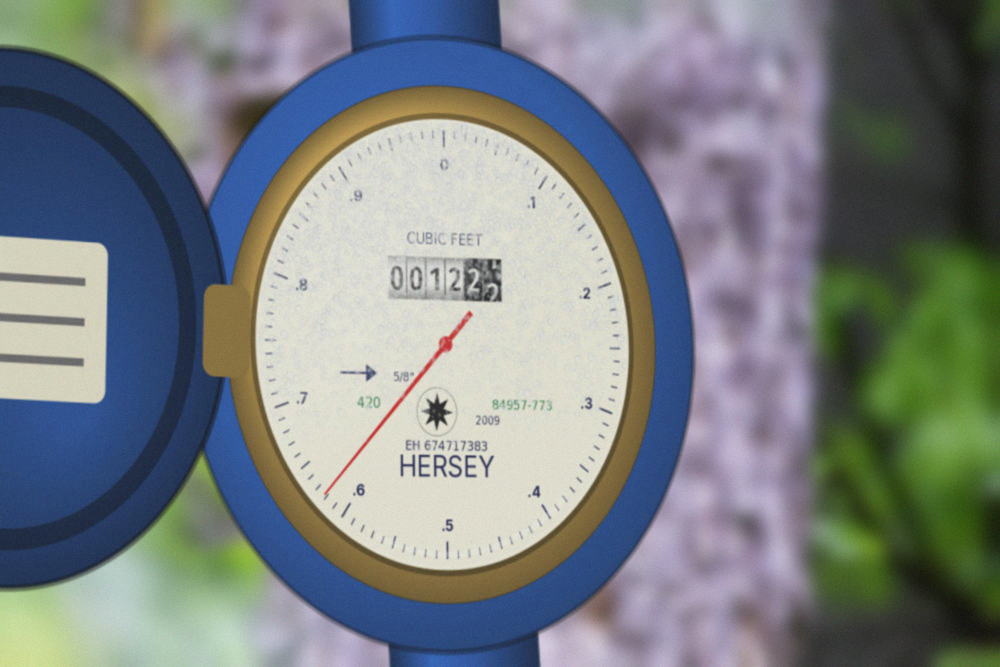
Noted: {"value": 1221.62, "unit": "ft³"}
